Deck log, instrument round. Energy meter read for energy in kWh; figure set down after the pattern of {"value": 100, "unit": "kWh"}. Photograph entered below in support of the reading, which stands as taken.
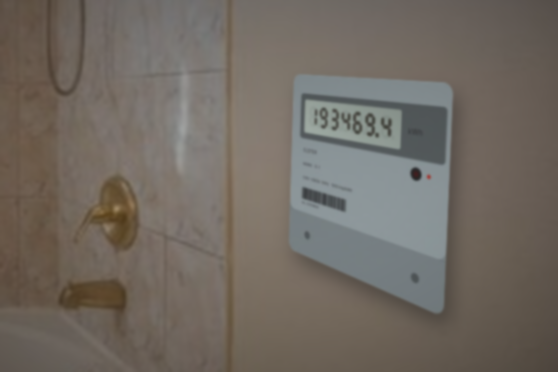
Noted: {"value": 193469.4, "unit": "kWh"}
